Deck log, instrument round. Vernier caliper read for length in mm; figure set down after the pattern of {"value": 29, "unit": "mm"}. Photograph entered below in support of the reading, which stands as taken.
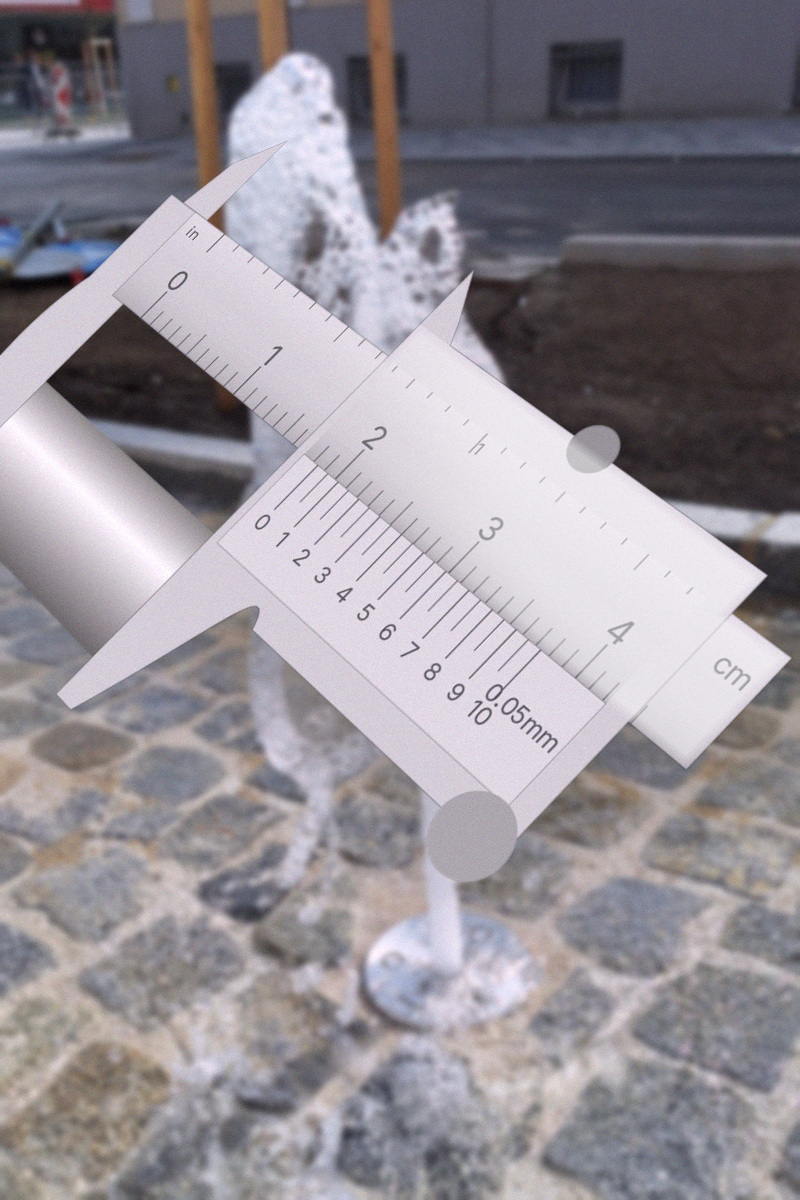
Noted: {"value": 18.4, "unit": "mm"}
